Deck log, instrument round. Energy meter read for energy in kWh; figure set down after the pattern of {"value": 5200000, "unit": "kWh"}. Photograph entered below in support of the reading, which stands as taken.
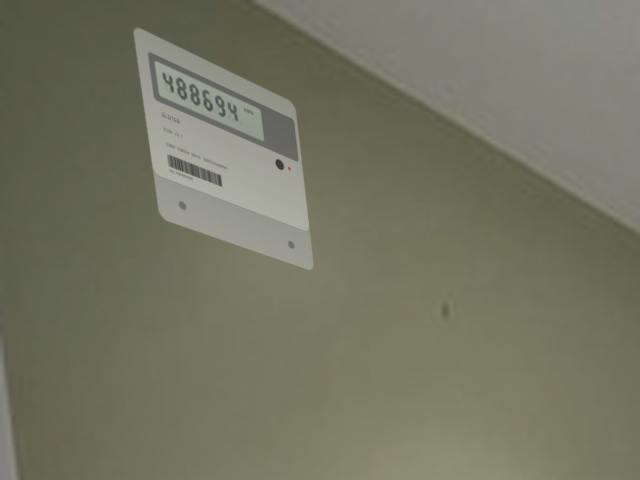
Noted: {"value": 488694, "unit": "kWh"}
